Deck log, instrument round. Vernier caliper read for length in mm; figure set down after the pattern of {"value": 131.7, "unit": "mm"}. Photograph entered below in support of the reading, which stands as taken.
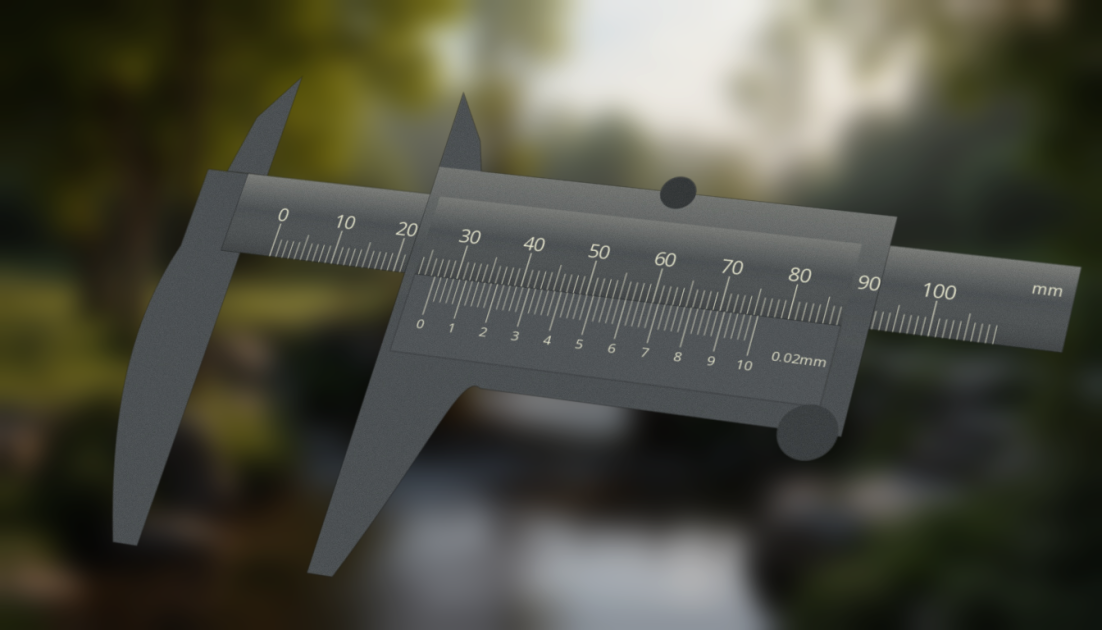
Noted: {"value": 26.6, "unit": "mm"}
